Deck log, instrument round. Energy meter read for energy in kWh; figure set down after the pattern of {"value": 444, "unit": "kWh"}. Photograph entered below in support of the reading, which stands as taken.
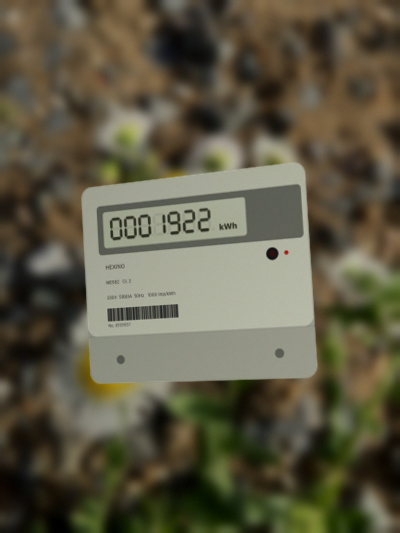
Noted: {"value": 1922, "unit": "kWh"}
